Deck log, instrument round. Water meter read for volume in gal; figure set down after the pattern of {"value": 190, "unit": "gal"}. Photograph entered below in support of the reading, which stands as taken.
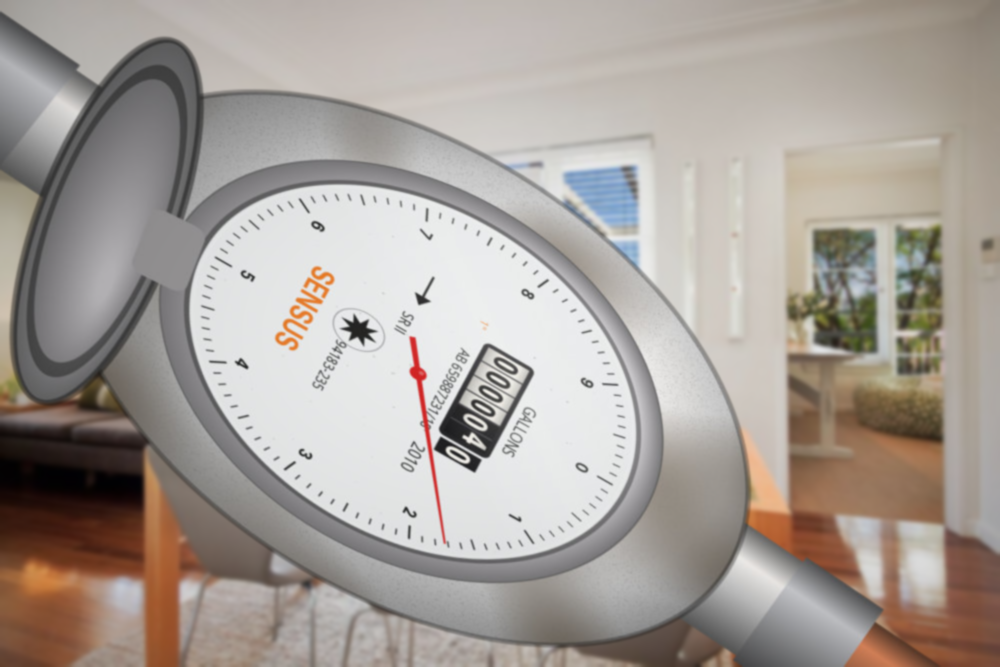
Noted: {"value": 41.7, "unit": "gal"}
